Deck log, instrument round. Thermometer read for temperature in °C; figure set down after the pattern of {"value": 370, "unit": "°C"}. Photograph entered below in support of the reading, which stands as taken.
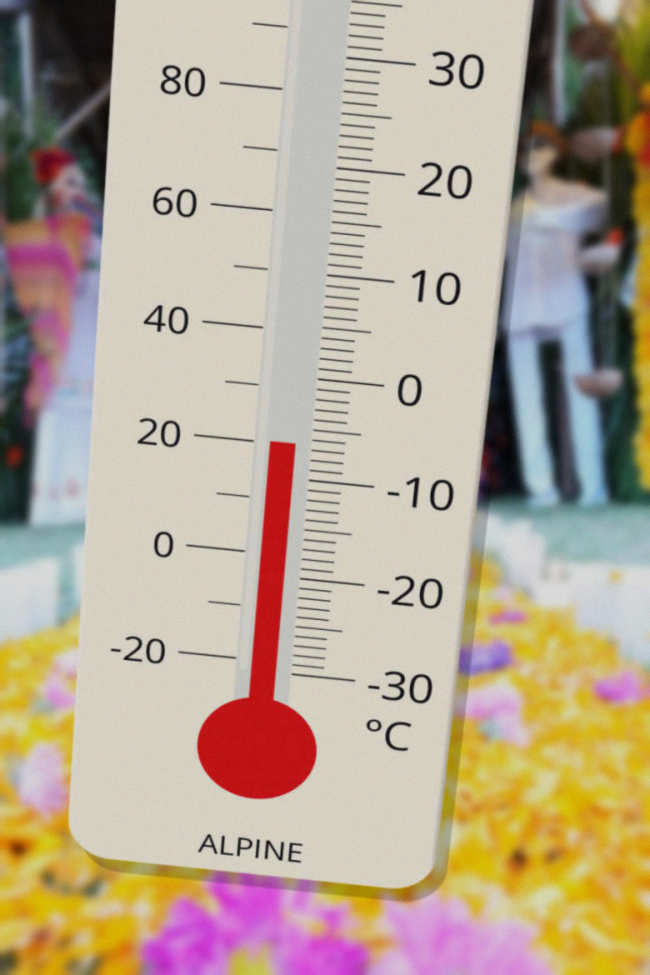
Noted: {"value": -6.5, "unit": "°C"}
